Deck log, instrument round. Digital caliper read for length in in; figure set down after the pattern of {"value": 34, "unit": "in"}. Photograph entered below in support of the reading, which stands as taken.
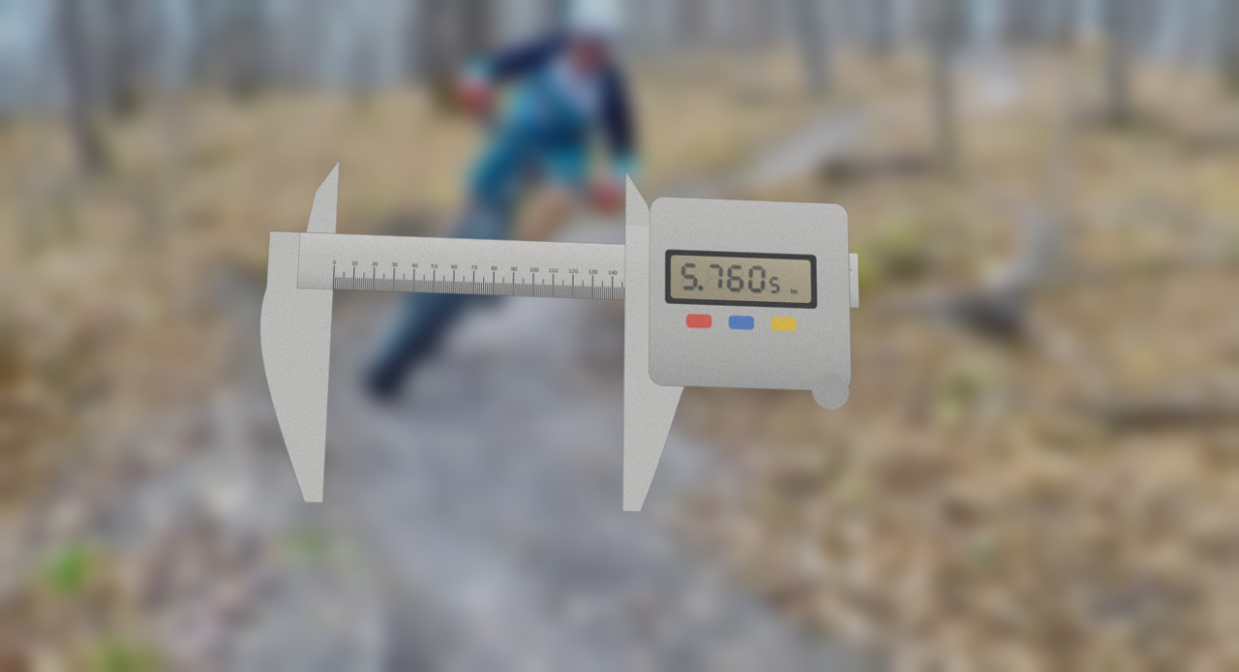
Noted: {"value": 5.7605, "unit": "in"}
